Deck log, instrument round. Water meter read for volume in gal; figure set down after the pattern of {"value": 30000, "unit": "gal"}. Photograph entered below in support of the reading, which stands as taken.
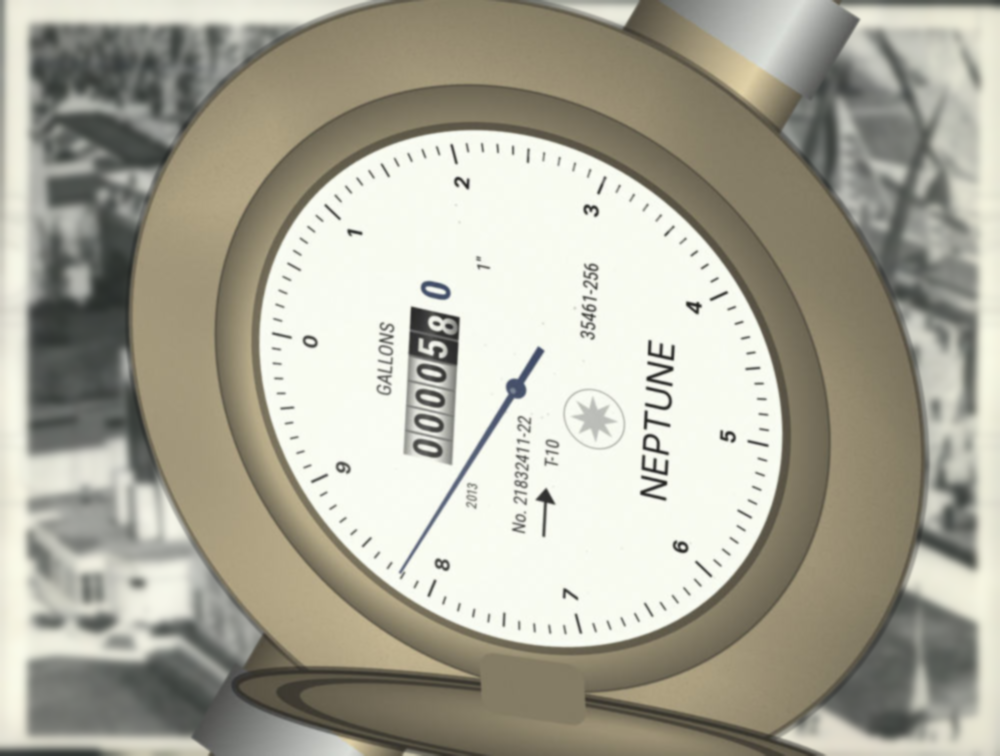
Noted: {"value": 578.2, "unit": "gal"}
